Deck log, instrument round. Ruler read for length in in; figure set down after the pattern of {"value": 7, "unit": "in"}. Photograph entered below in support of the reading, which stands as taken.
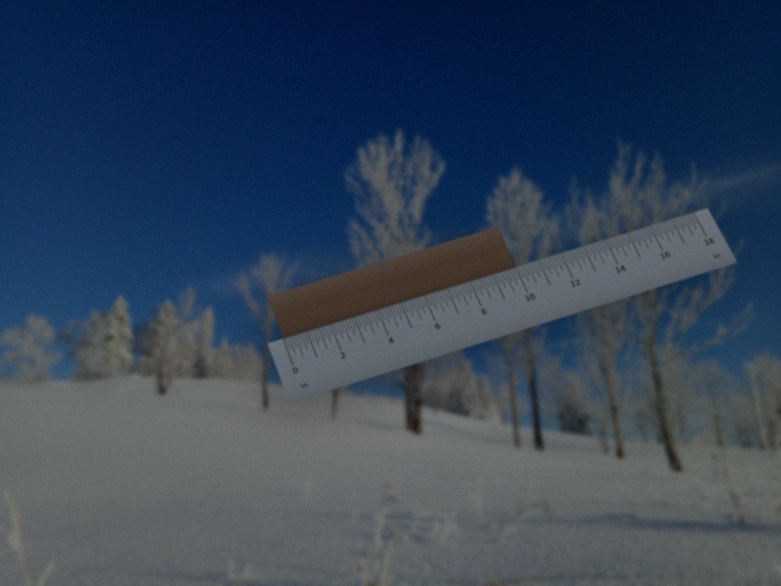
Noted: {"value": 10, "unit": "in"}
